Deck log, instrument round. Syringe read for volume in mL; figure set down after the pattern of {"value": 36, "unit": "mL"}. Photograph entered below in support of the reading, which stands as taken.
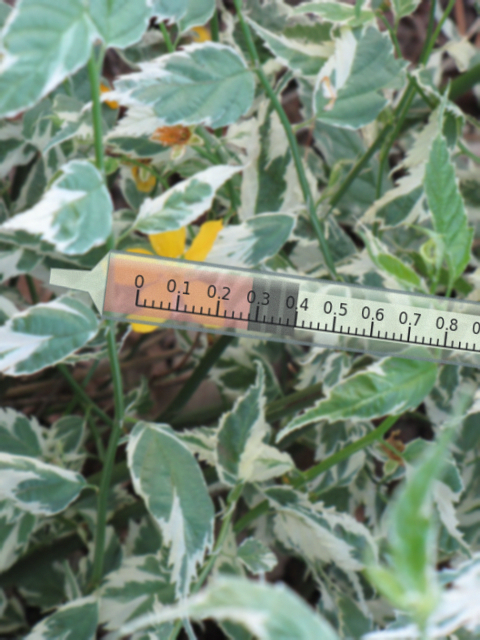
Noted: {"value": 0.28, "unit": "mL"}
